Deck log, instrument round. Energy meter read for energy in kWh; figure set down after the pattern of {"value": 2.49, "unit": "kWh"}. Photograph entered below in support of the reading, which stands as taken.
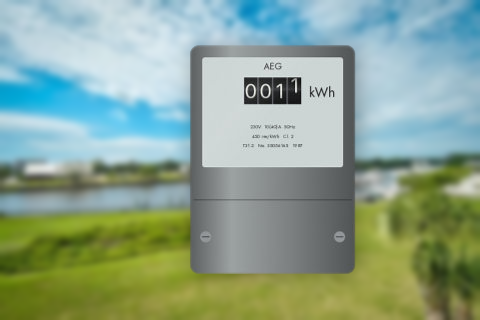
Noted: {"value": 11, "unit": "kWh"}
